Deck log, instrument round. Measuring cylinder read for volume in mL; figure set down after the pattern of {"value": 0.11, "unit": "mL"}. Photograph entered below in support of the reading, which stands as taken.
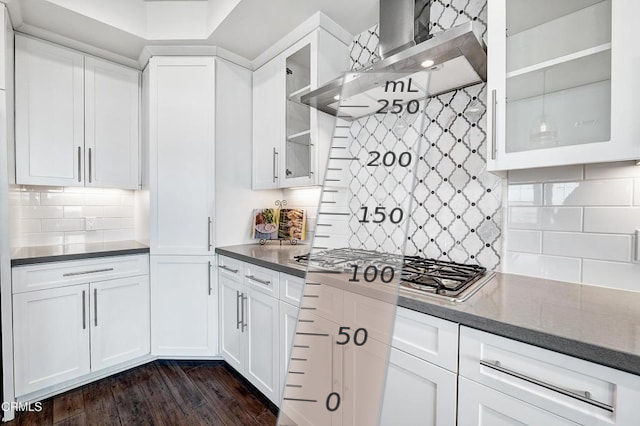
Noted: {"value": 100, "unit": "mL"}
